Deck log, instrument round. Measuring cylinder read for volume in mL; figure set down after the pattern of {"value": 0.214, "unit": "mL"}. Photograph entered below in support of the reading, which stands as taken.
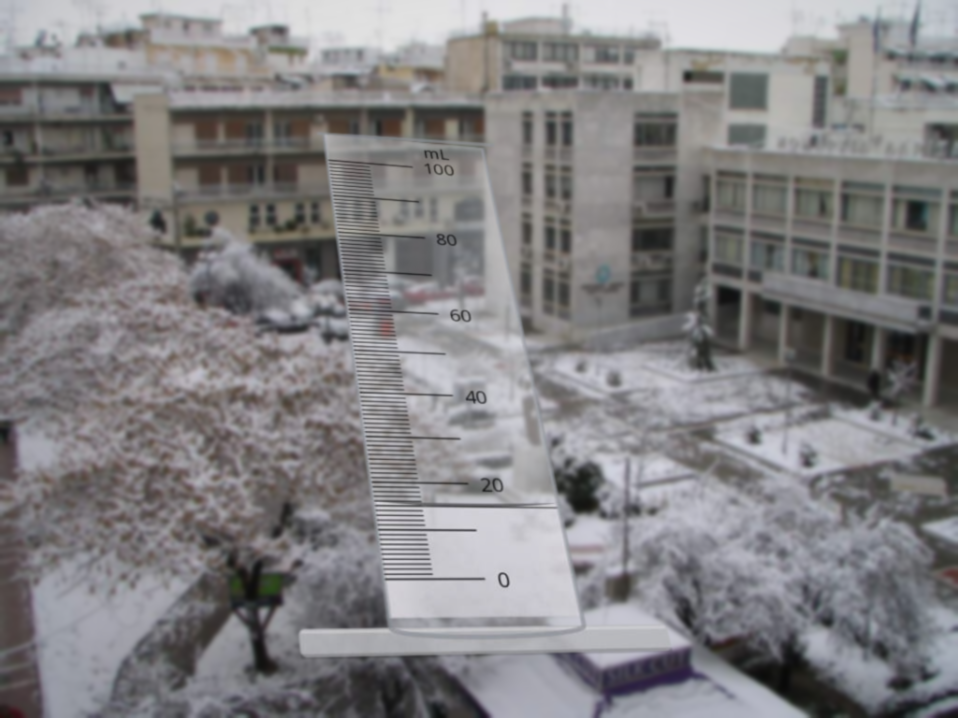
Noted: {"value": 15, "unit": "mL"}
